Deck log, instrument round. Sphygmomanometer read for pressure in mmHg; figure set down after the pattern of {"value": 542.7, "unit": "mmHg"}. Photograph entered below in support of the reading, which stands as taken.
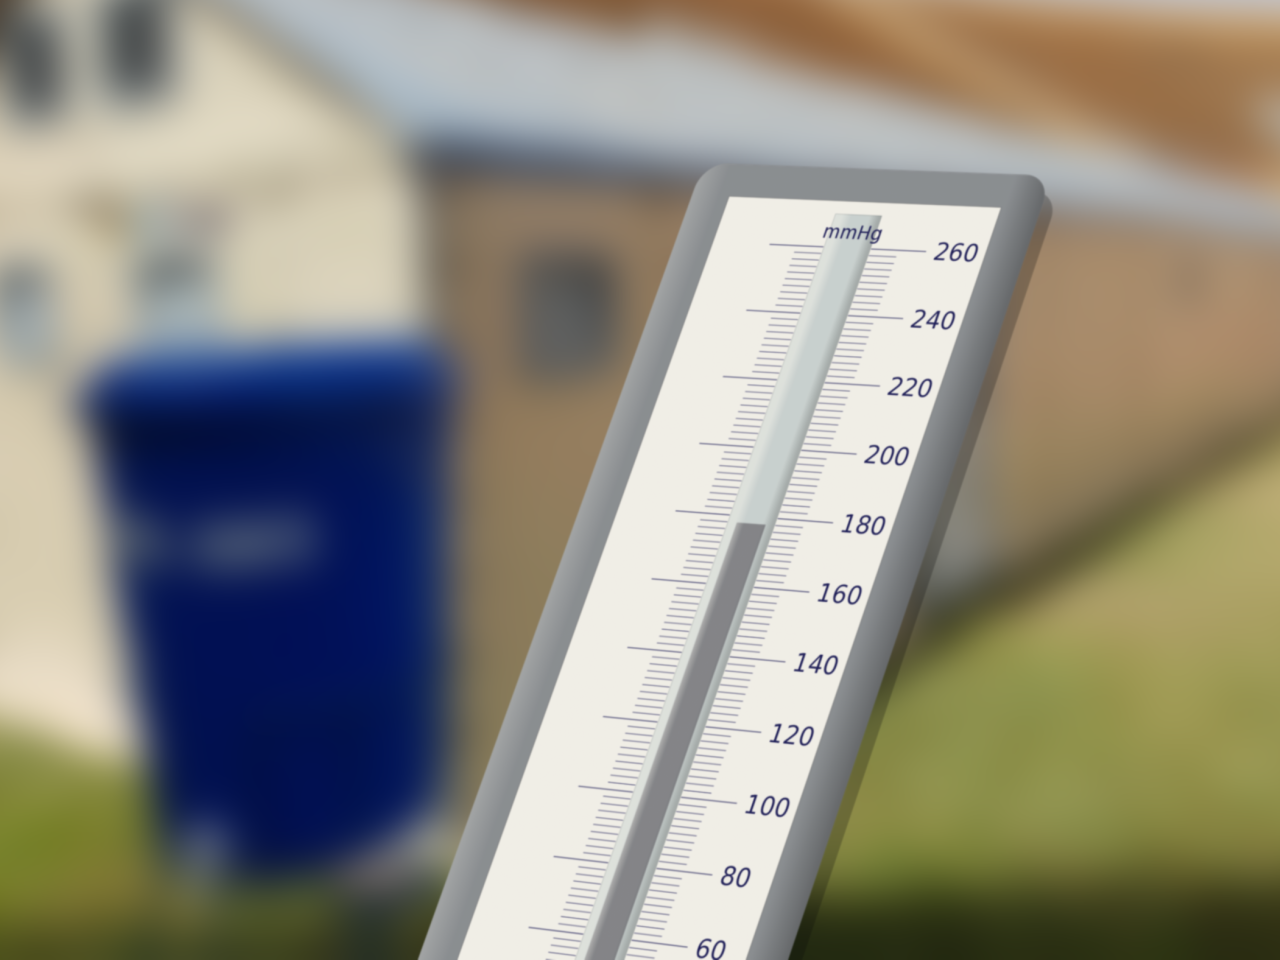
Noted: {"value": 178, "unit": "mmHg"}
